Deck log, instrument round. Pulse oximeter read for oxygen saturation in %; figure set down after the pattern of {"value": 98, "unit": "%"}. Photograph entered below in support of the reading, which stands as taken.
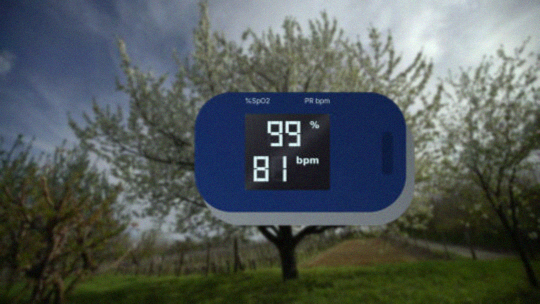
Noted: {"value": 99, "unit": "%"}
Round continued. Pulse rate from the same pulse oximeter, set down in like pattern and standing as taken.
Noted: {"value": 81, "unit": "bpm"}
